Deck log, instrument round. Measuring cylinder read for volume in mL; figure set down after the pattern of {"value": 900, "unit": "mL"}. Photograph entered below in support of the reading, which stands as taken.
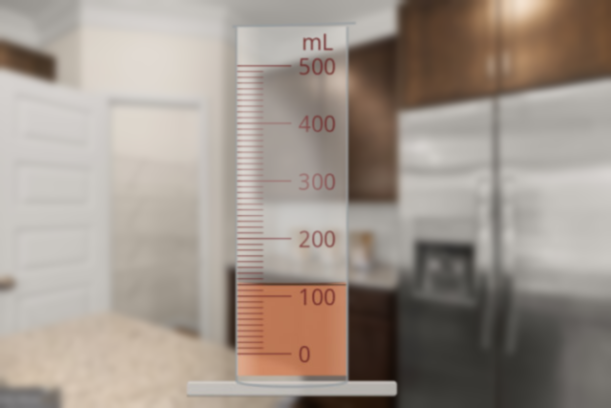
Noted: {"value": 120, "unit": "mL"}
